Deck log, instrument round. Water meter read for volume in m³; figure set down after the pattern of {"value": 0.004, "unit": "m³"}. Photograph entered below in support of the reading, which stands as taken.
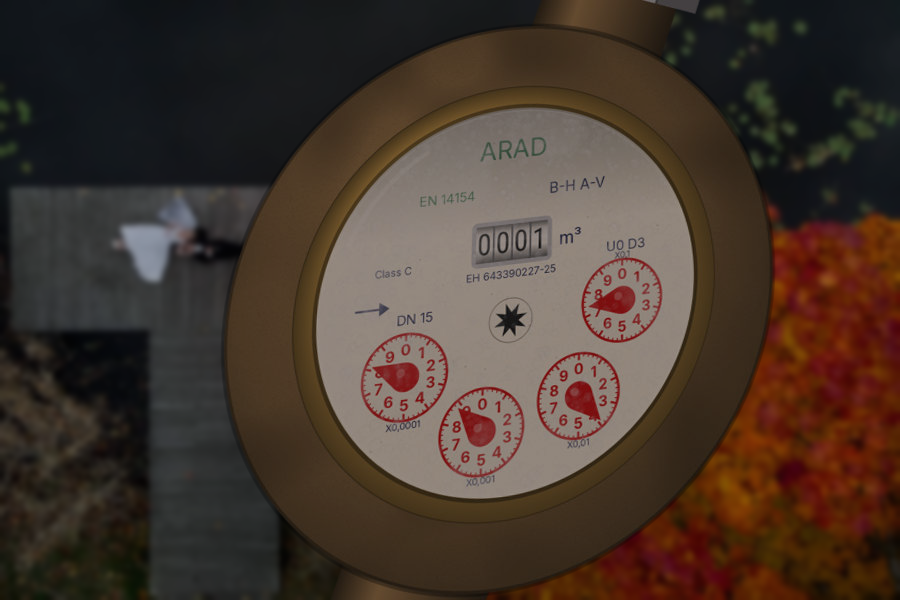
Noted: {"value": 1.7388, "unit": "m³"}
